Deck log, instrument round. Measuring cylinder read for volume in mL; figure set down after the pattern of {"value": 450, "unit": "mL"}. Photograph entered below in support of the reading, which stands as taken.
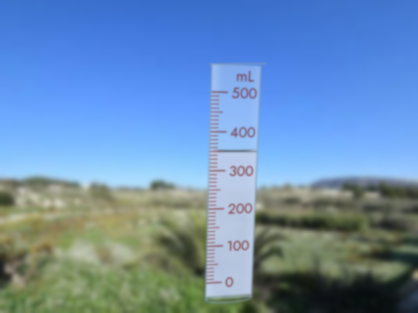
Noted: {"value": 350, "unit": "mL"}
